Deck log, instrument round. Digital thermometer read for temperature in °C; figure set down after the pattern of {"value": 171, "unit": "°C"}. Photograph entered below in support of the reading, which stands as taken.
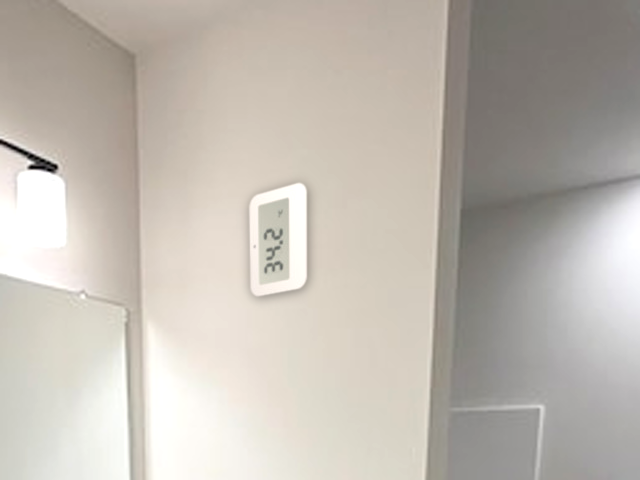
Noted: {"value": 34.2, "unit": "°C"}
